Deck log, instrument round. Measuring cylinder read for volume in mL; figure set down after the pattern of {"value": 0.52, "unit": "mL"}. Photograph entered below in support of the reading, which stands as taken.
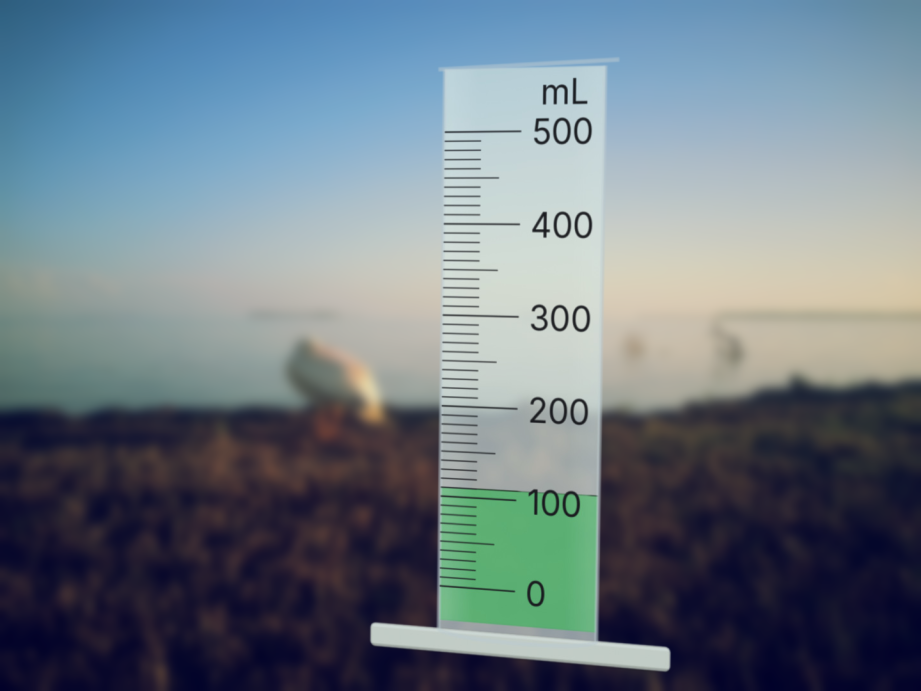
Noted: {"value": 110, "unit": "mL"}
